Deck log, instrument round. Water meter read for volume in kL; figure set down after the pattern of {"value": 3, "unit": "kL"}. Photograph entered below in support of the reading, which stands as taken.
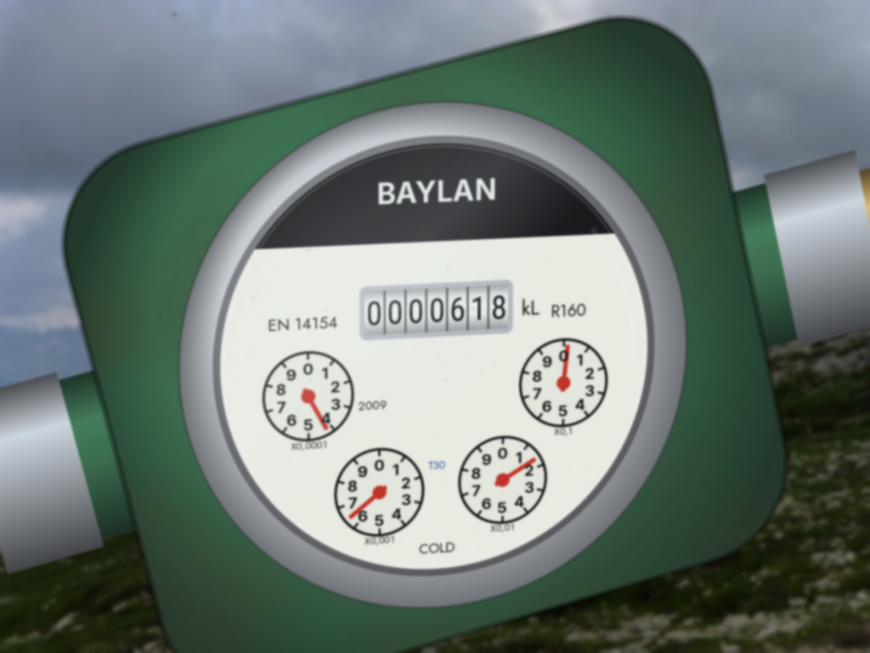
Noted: {"value": 618.0164, "unit": "kL"}
